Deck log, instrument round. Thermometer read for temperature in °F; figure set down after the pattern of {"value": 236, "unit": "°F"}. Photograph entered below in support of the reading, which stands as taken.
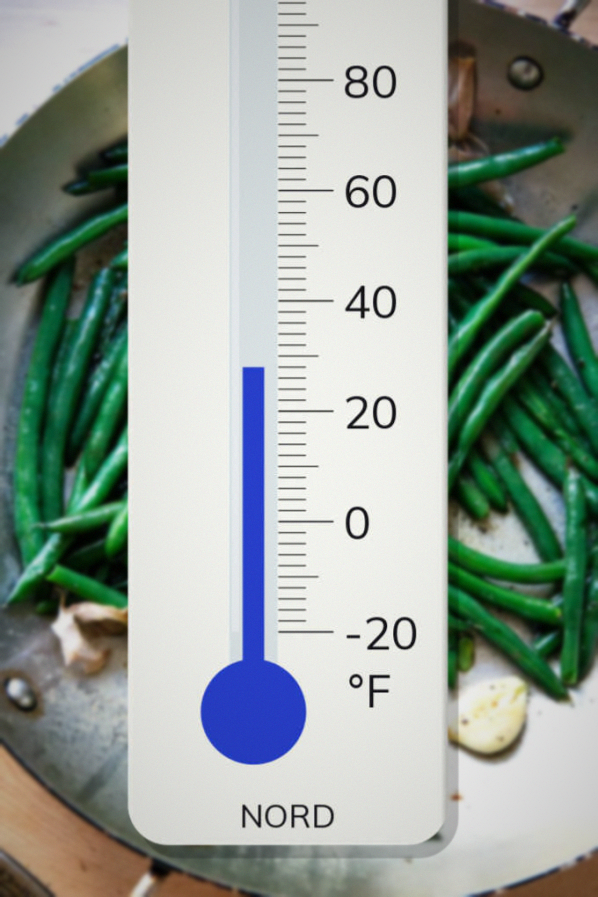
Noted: {"value": 28, "unit": "°F"}
